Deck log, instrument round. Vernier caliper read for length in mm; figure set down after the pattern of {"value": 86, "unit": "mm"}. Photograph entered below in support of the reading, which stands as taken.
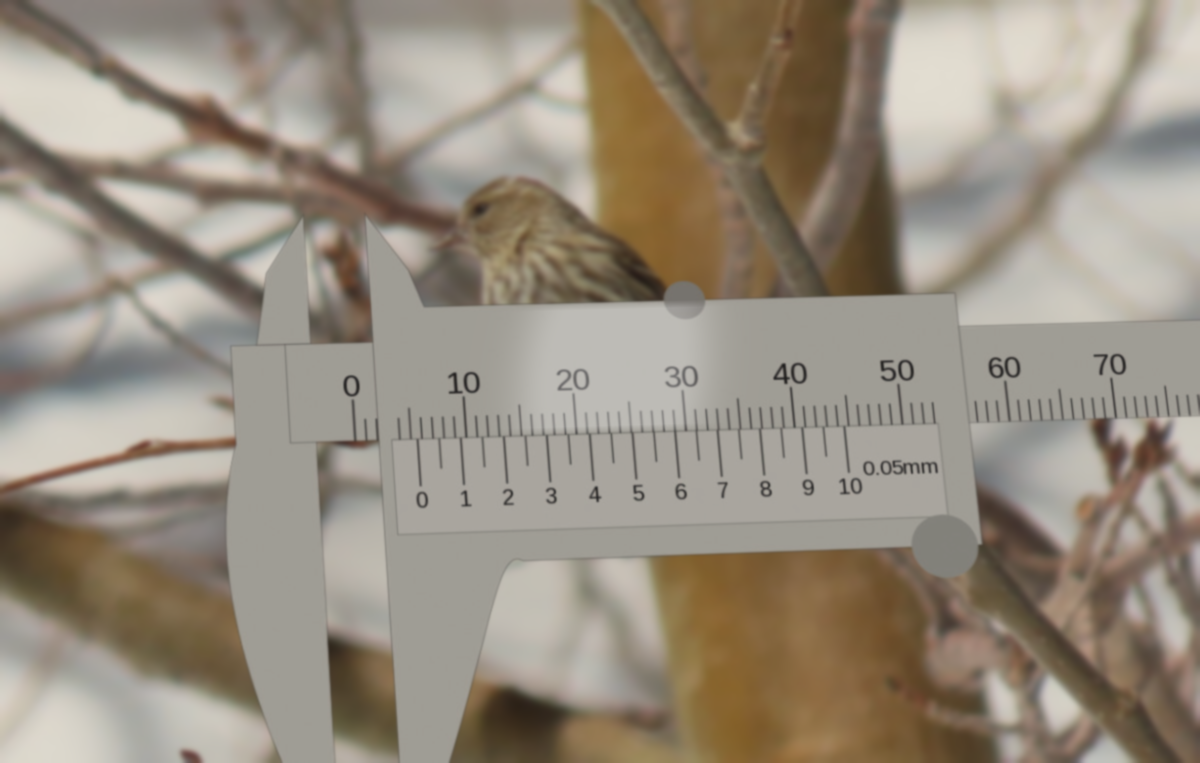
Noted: {"value": 5.6, "unit": "mm"}
